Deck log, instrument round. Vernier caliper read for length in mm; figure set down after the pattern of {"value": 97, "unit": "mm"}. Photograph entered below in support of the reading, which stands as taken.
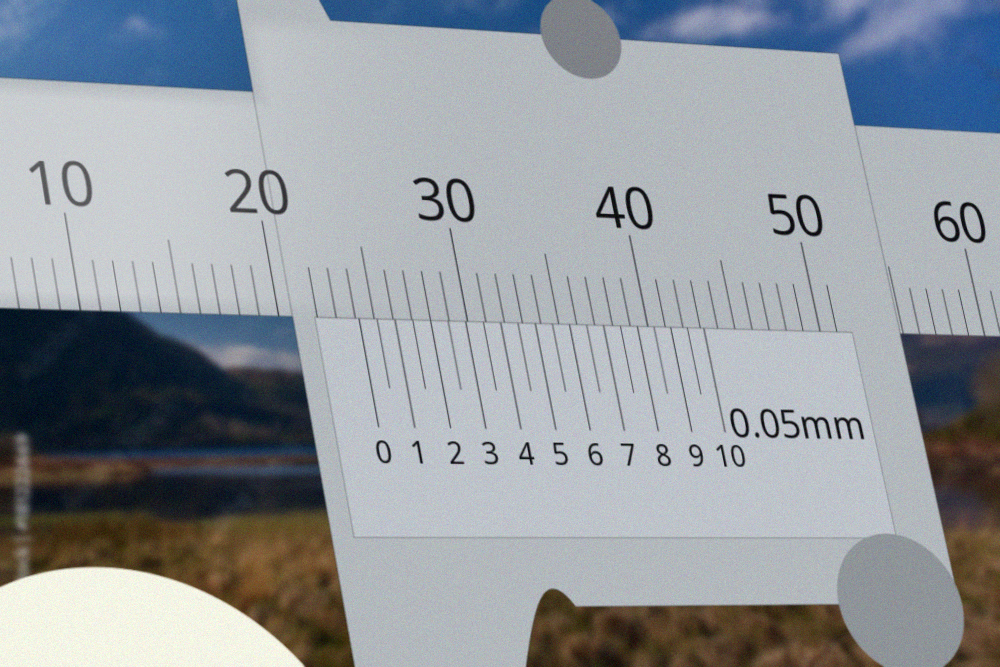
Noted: {"value": 24.2, "unit": "mm"}
